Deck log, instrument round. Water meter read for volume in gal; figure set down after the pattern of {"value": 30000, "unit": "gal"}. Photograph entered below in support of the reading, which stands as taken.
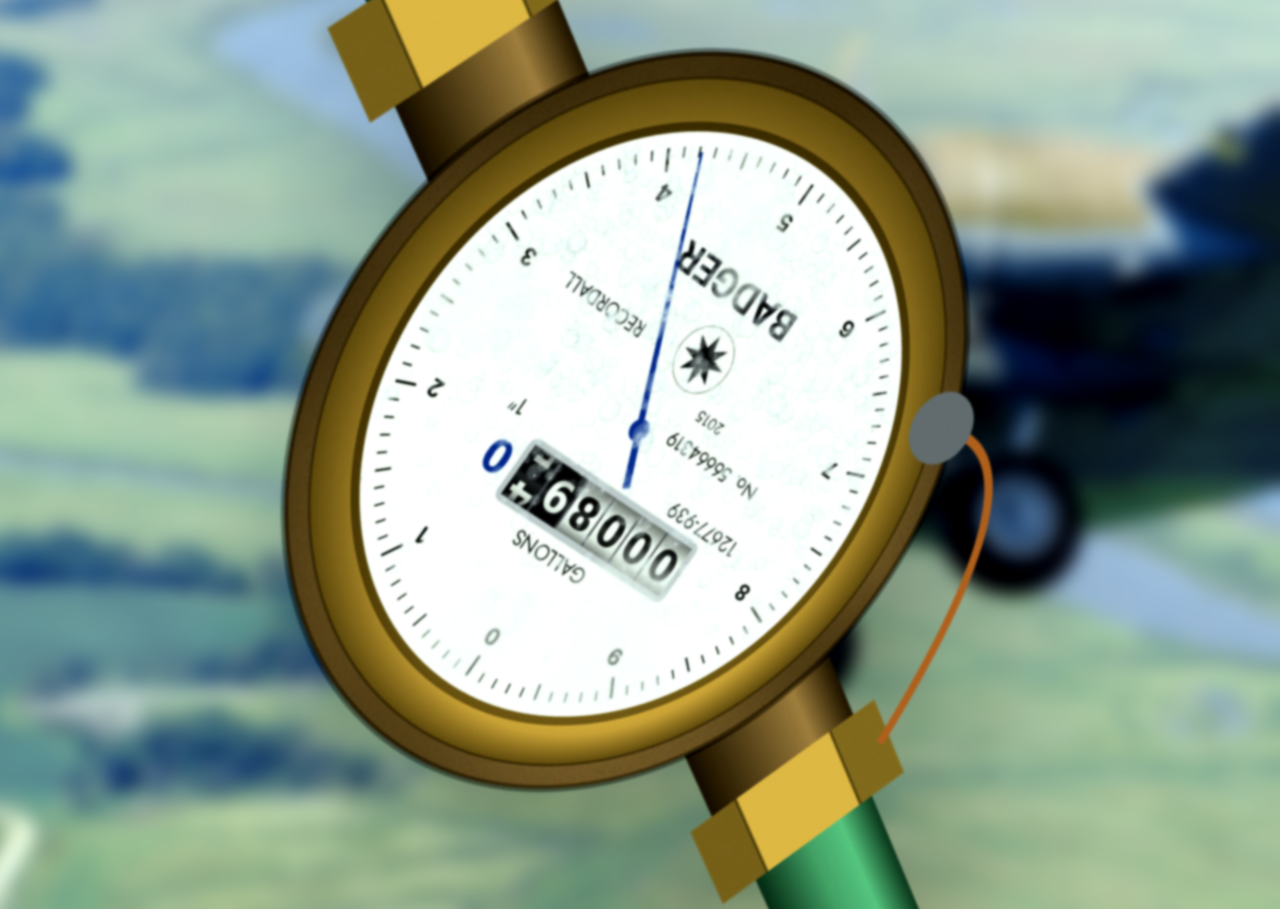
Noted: {"value": 8944.2, "unit": "gal"}
